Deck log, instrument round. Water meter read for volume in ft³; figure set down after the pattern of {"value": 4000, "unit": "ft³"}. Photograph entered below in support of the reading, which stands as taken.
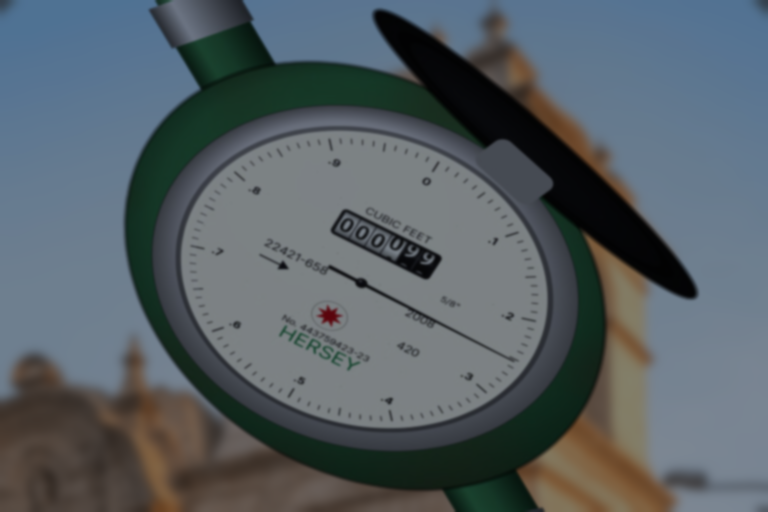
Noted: {"value": 99.25, "unit": "ft³"}
